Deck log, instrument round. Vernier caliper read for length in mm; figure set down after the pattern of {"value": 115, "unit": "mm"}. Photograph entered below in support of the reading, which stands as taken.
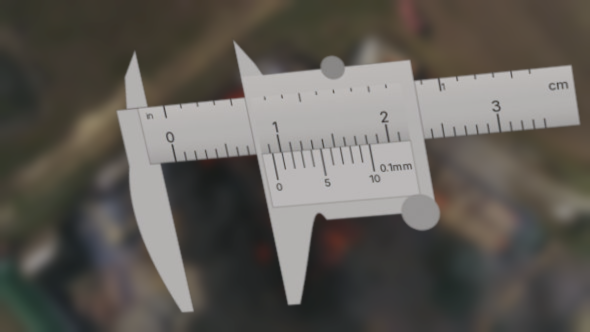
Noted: {"value": 9.2, "unit": "mm"}
